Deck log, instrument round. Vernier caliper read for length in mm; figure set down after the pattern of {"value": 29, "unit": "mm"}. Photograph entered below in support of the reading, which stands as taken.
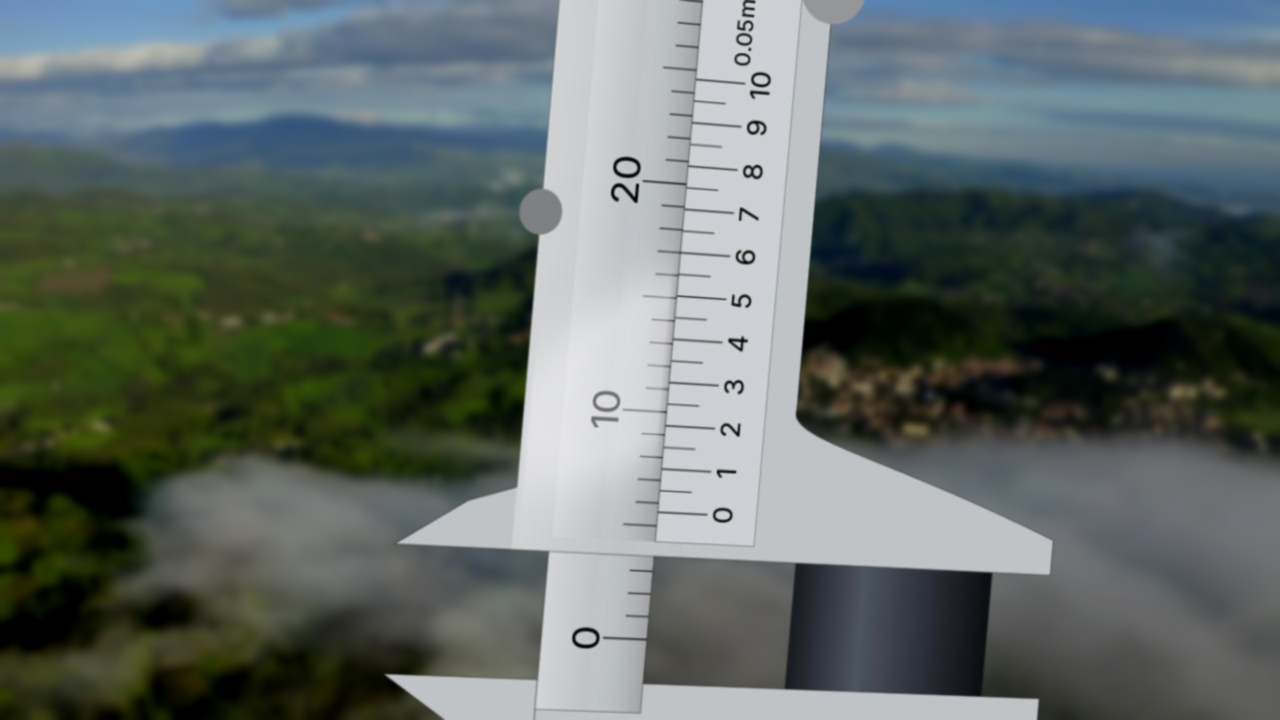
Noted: {"value": 5.6, "unit": "mm"}
